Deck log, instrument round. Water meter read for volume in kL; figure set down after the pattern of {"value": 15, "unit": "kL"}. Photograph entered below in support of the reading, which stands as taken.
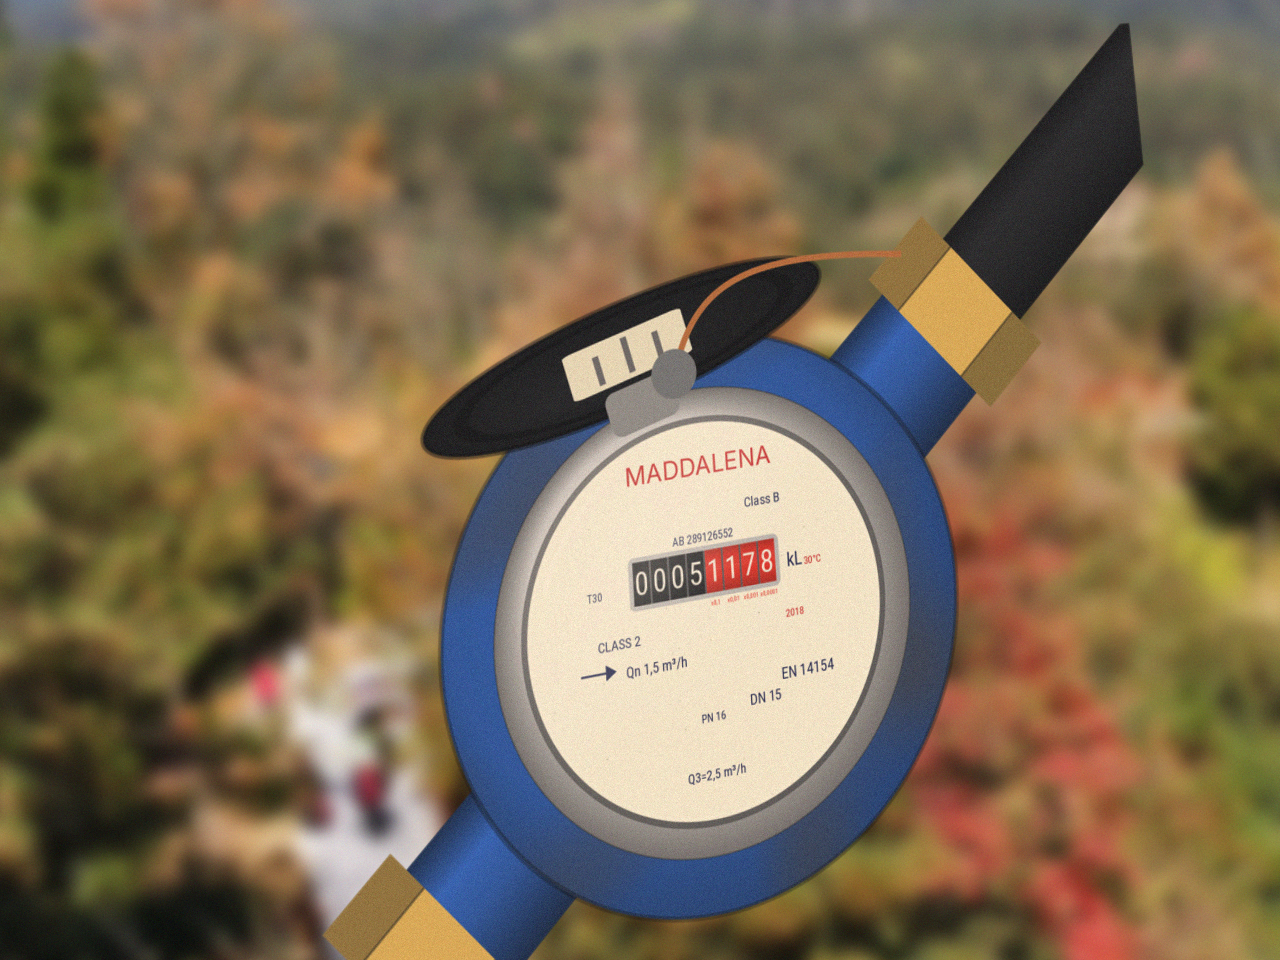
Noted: {"value": 5.1178, "unit": "kL"}
